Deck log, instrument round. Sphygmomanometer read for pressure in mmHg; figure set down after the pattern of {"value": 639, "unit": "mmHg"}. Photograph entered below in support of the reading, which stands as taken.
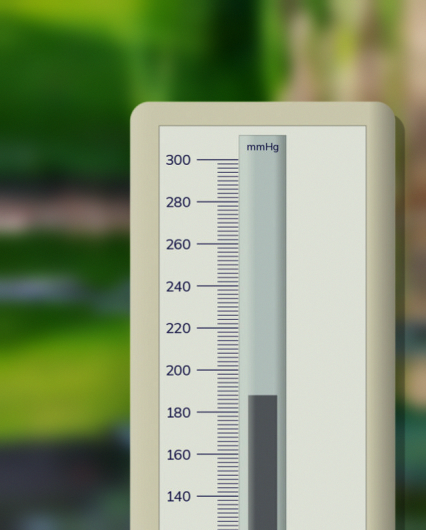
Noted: {"value": 188, "unit": "mmHg"}
